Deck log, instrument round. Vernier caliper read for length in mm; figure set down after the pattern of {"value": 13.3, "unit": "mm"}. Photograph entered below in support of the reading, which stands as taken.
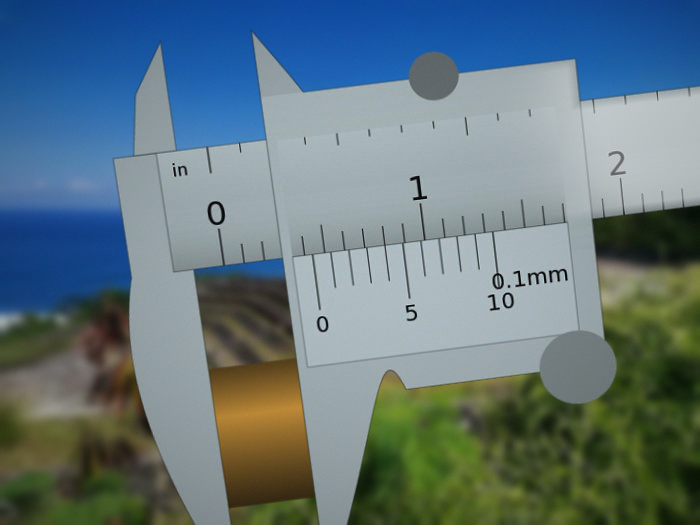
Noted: {"value": 4.4, "unit": "mm"}
